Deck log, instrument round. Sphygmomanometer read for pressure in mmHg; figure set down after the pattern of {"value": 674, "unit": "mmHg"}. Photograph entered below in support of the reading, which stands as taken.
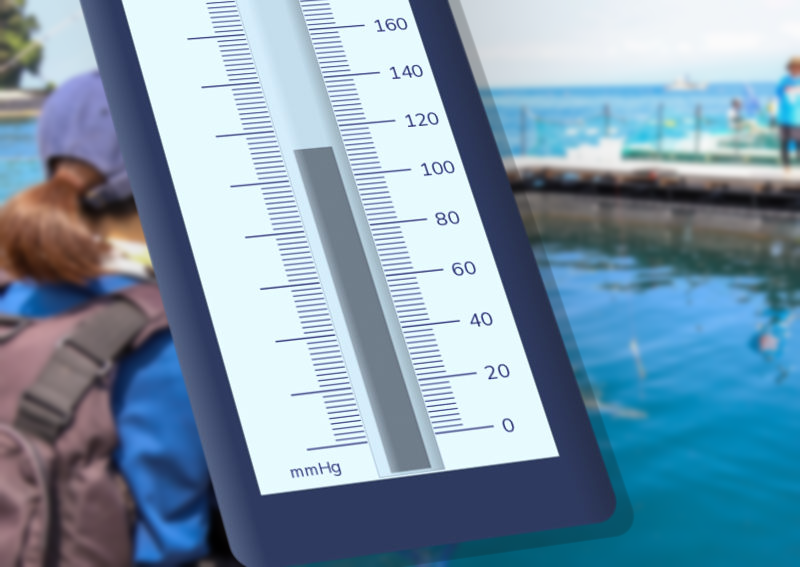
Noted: {"value": 112, "unit": "mmHg"}
